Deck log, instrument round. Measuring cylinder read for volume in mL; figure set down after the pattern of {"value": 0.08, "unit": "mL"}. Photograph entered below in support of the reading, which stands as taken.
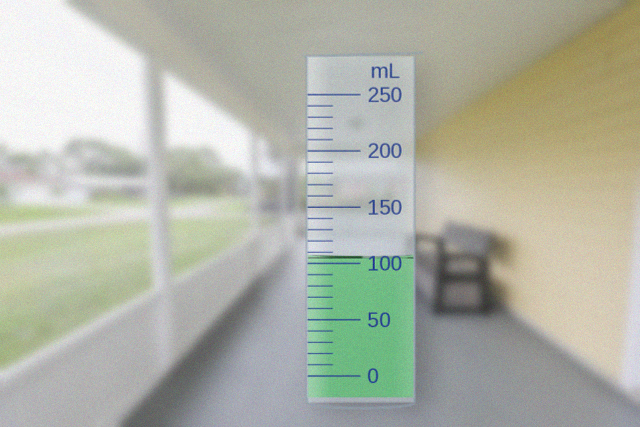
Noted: {"value": 105, "unit": "mL"}
